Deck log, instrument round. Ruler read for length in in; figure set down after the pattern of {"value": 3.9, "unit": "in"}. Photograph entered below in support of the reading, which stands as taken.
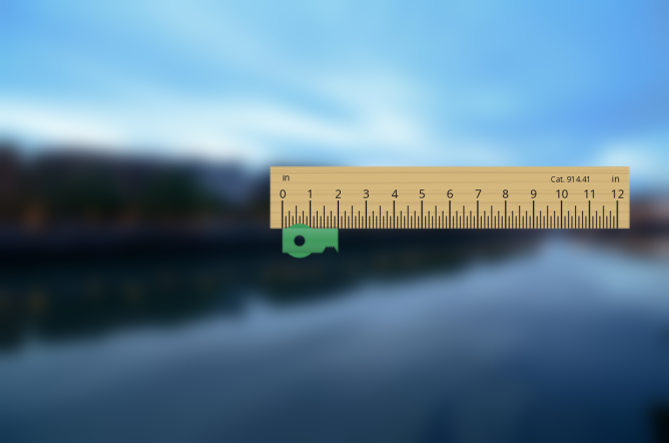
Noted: {"value": 2, "unit": "in"}
